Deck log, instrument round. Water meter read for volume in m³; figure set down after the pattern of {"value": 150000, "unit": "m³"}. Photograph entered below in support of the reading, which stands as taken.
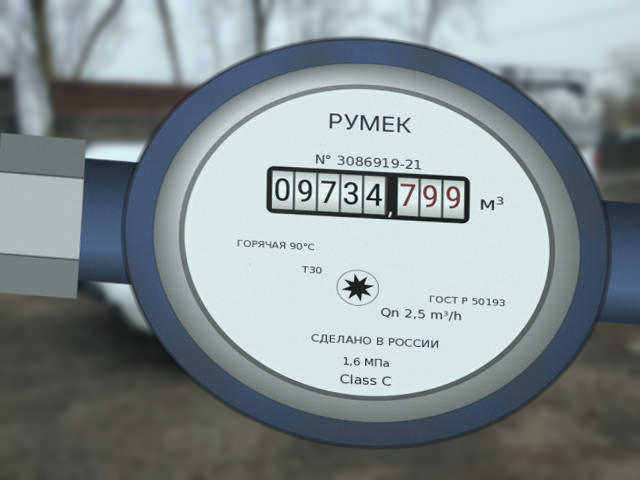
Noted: {"value": 9734.799, "unit": "m³"}
